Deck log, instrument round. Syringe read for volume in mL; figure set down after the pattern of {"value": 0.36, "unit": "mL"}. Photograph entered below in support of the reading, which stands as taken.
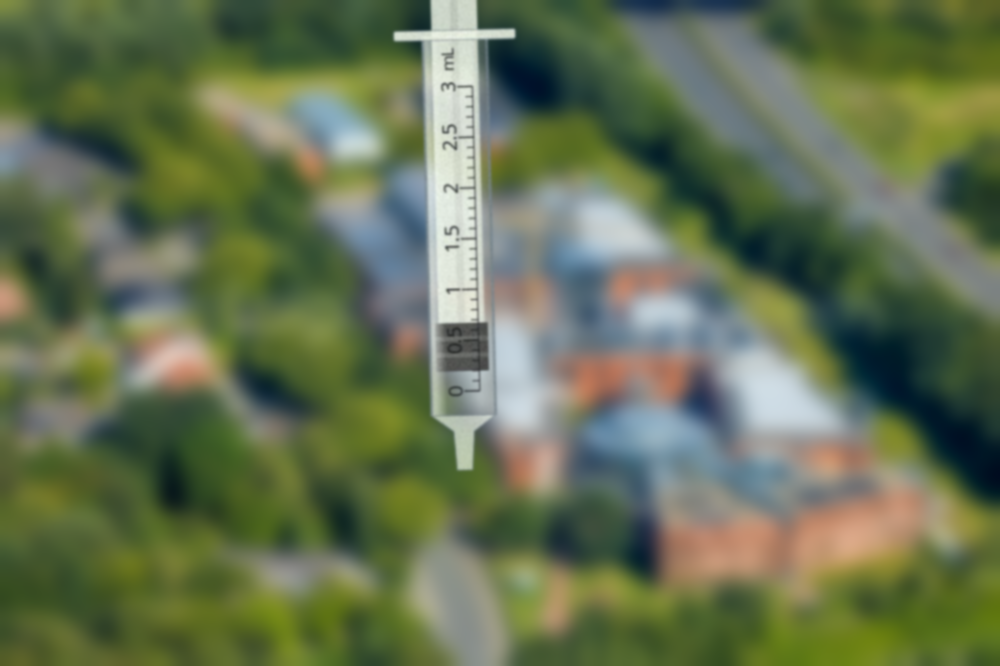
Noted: {"value": 0.2, "unit": "mL"}
